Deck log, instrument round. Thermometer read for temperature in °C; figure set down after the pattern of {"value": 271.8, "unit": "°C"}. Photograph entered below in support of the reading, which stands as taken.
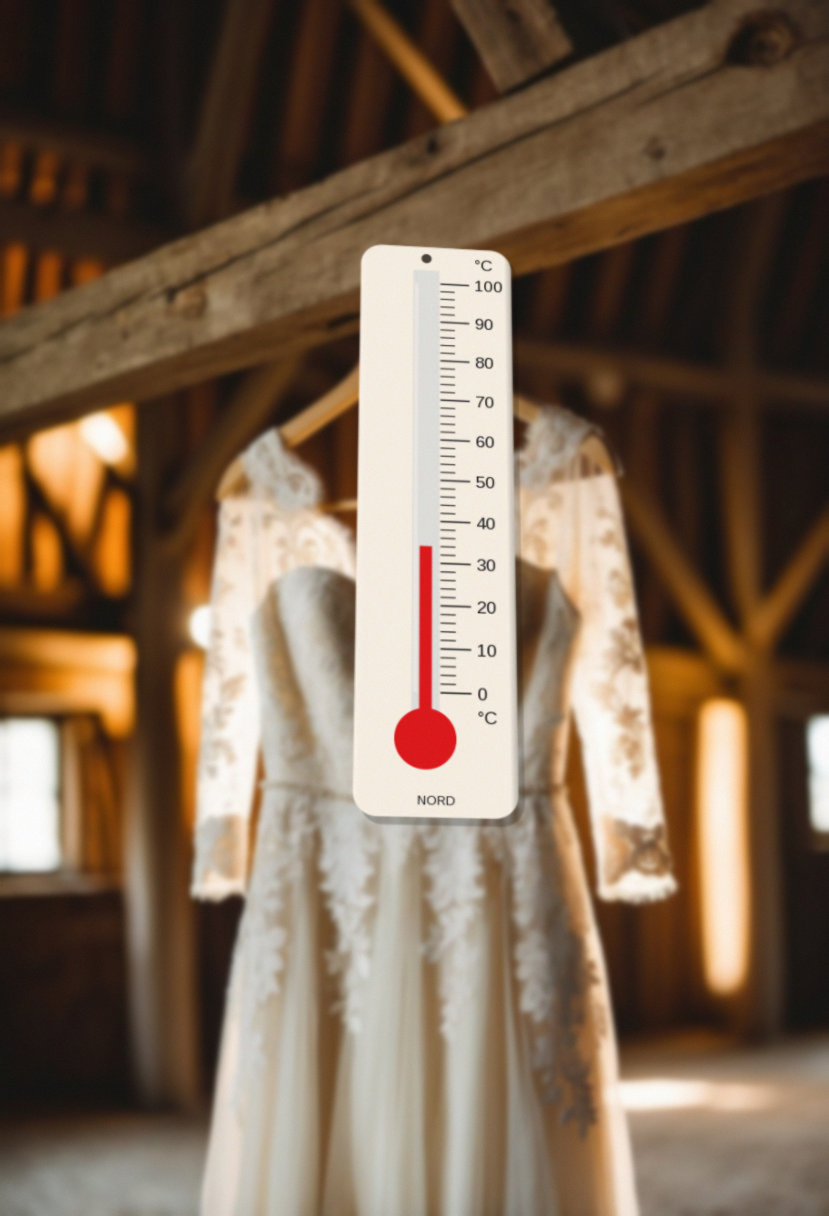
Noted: {"value": 34, "unit": "°C"}
